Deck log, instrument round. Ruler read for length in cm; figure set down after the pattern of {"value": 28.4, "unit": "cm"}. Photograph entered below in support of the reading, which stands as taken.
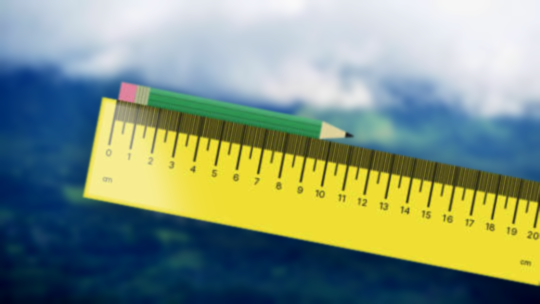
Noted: {"value": 11, "unit": "cm"}
